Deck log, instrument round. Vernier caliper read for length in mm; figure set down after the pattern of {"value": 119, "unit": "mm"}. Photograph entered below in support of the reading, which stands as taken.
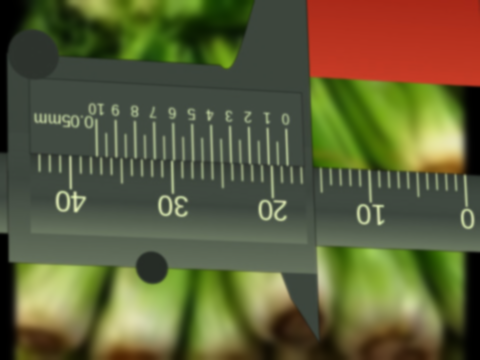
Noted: {"value": 18.4, "unit": "mm"}
